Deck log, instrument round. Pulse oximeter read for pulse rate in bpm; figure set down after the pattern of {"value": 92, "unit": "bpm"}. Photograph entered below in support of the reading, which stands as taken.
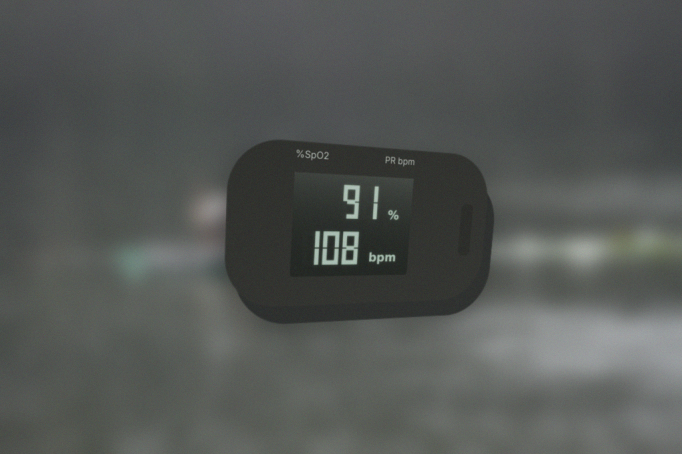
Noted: {"value": 108, "unit": "bpm"}
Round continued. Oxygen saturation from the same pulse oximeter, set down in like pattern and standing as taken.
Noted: {"value": 91, "unit": "%"}
